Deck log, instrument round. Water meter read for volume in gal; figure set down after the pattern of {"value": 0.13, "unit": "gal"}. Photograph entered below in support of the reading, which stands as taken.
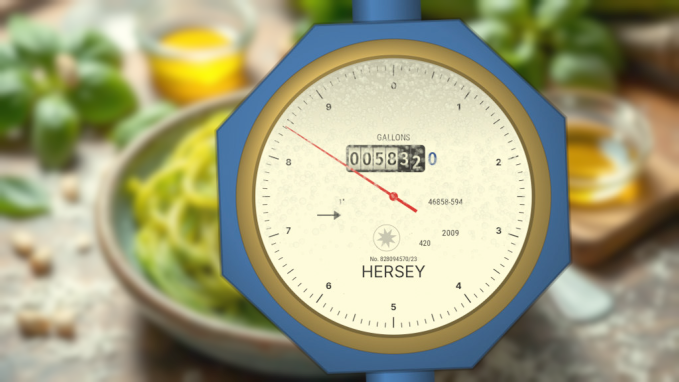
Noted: {"value": 58318.4, "unit": "gal"}
